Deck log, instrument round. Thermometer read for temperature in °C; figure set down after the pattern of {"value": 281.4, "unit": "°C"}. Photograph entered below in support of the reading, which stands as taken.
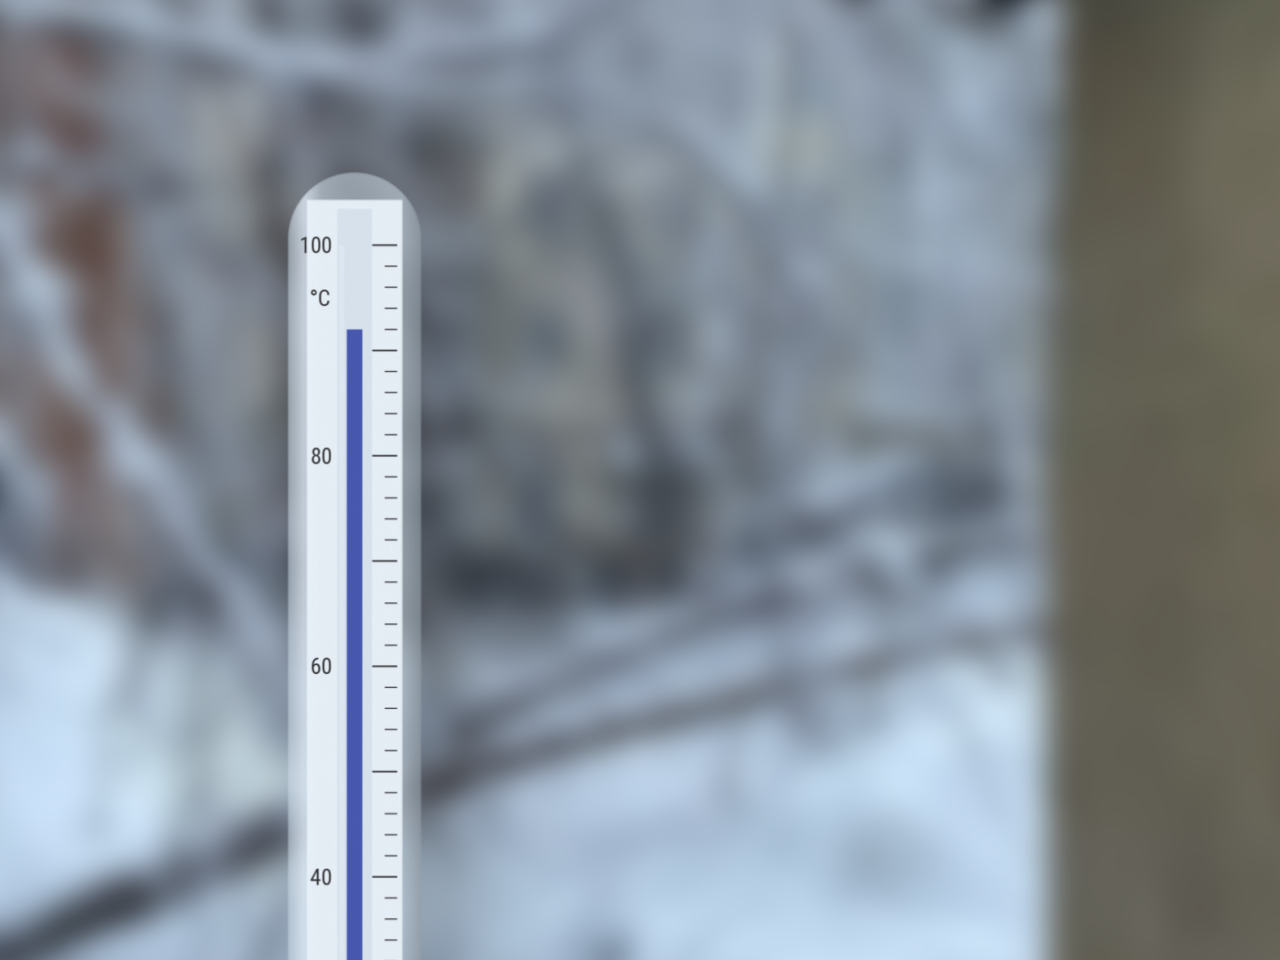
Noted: {"value": 92, "unit": "°C"}
